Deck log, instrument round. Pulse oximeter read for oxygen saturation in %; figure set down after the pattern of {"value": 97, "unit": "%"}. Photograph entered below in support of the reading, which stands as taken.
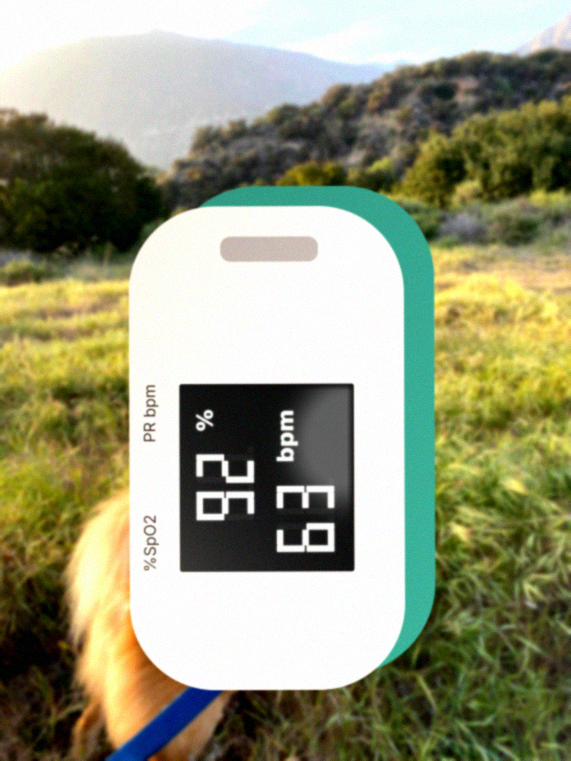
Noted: {"value": 92, "unit": "%"}
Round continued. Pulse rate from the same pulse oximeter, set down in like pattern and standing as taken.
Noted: {"value": 63, "unit": "bpm"}
